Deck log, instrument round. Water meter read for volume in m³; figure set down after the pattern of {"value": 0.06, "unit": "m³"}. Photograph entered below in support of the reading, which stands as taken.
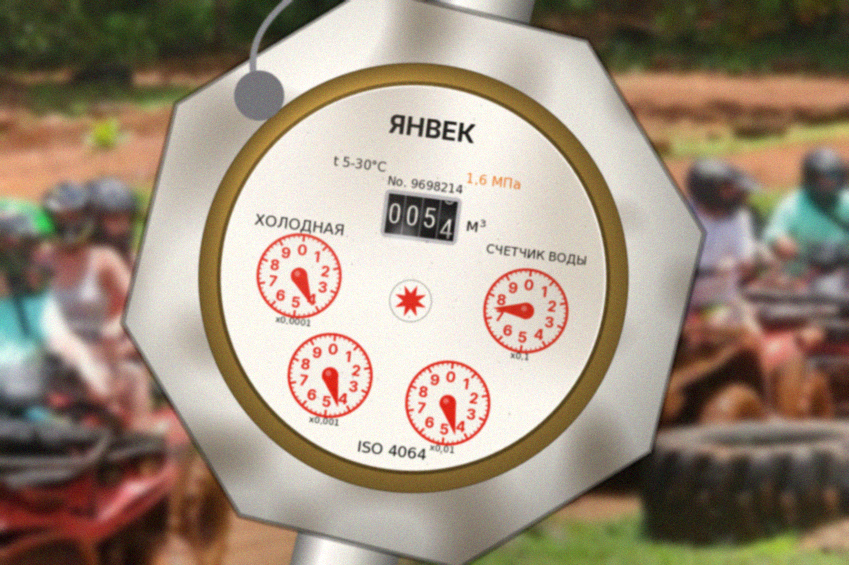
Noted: {"value": 53.7444, "unit": "m³"}
